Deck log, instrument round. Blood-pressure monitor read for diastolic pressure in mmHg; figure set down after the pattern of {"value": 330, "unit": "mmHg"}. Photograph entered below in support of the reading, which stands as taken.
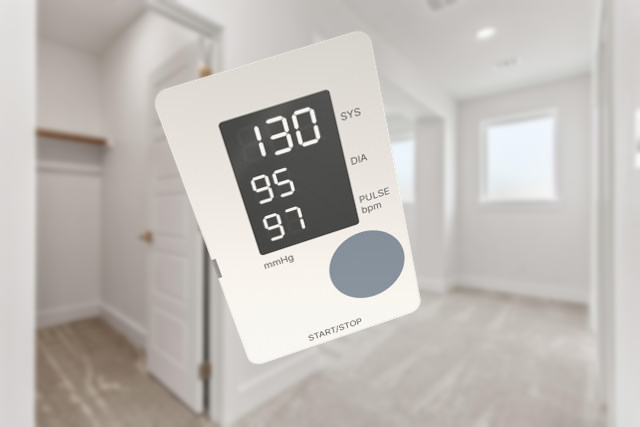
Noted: {"value": 95, "unit": "mmHg"}
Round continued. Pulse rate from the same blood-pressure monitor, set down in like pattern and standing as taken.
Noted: {"value": 97, "unit": "bpm"}
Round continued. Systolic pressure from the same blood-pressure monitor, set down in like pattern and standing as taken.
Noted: {"value": 130, "unit": "mmHg"}
